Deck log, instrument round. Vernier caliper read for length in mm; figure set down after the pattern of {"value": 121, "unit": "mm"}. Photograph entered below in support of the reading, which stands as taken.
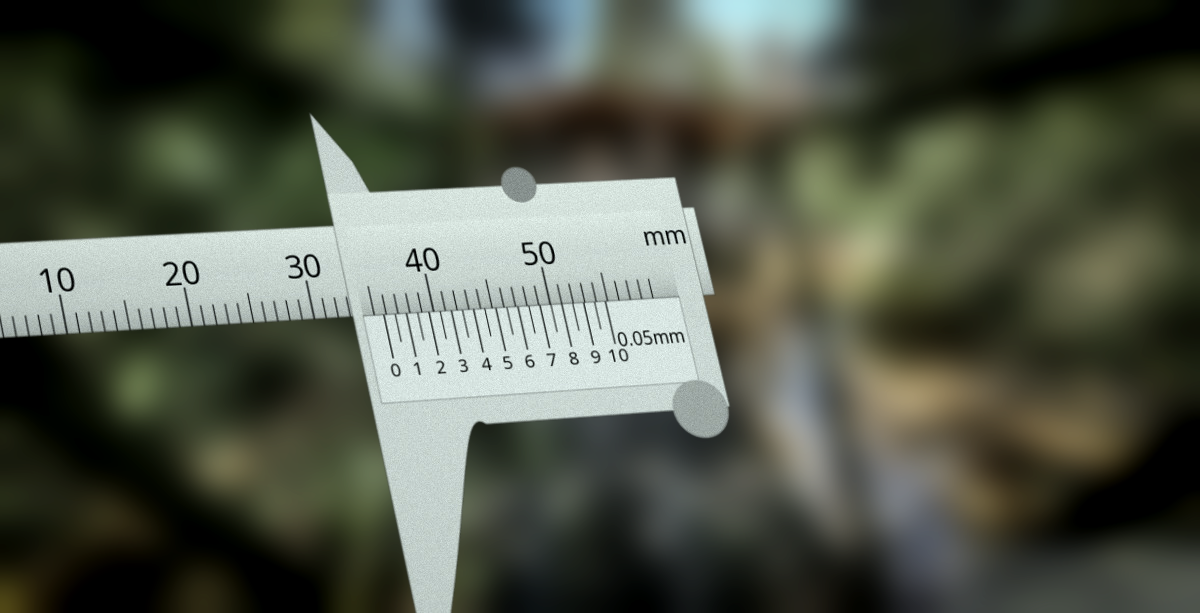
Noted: {"value": 35.8, "unit": "mm"}
